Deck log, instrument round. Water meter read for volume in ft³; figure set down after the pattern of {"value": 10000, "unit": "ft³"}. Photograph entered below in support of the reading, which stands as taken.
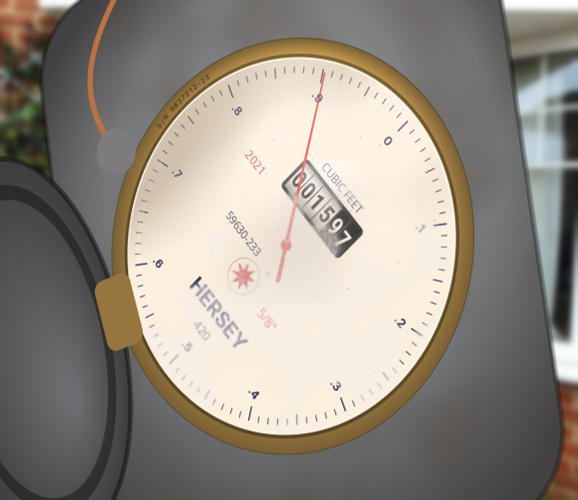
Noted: {"value": 1596.90, "unit": "ft³"}
